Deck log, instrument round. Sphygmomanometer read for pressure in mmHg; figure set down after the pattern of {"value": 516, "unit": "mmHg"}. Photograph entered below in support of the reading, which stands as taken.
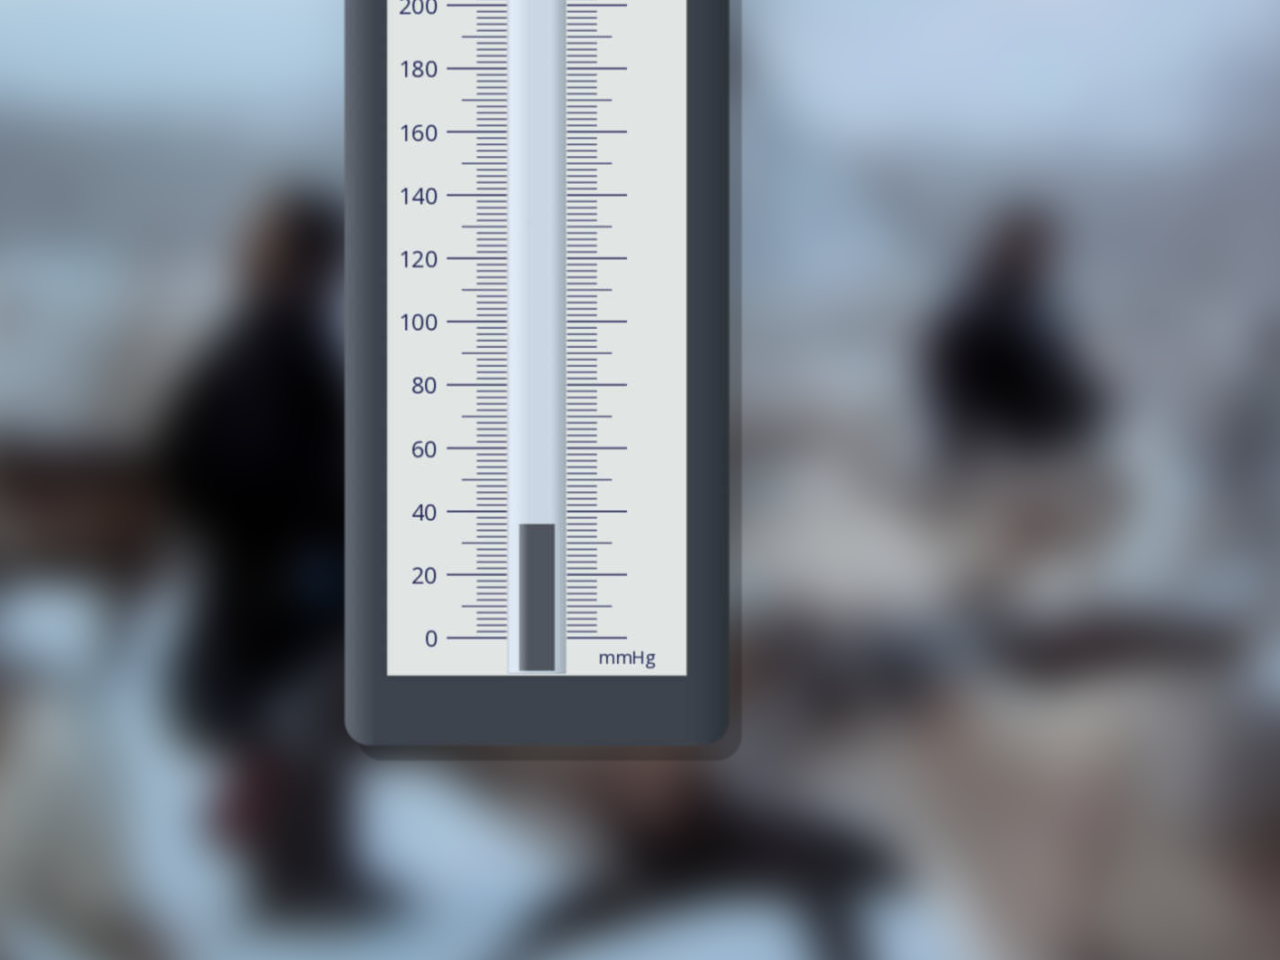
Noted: {"value": 36, "unit": "mmHg"}
